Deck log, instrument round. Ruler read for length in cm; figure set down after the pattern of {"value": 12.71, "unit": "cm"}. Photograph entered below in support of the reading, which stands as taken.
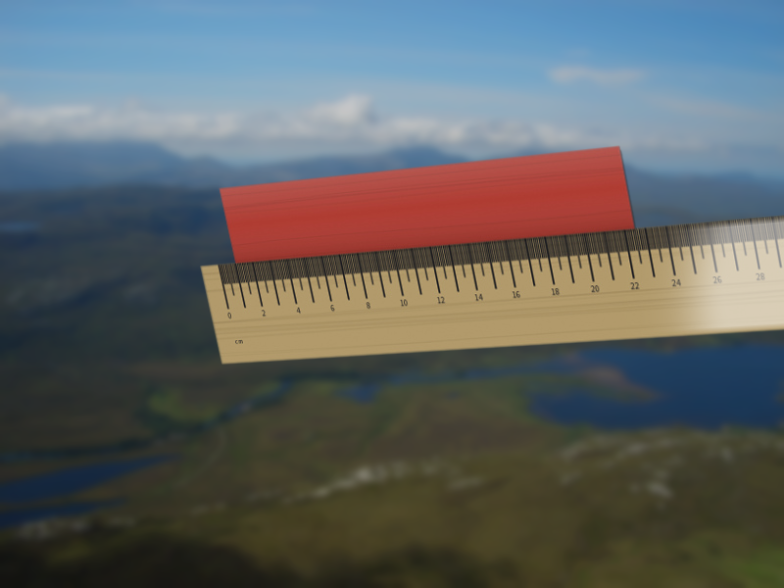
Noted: {"value": 21.5, "unit": "cm"}
